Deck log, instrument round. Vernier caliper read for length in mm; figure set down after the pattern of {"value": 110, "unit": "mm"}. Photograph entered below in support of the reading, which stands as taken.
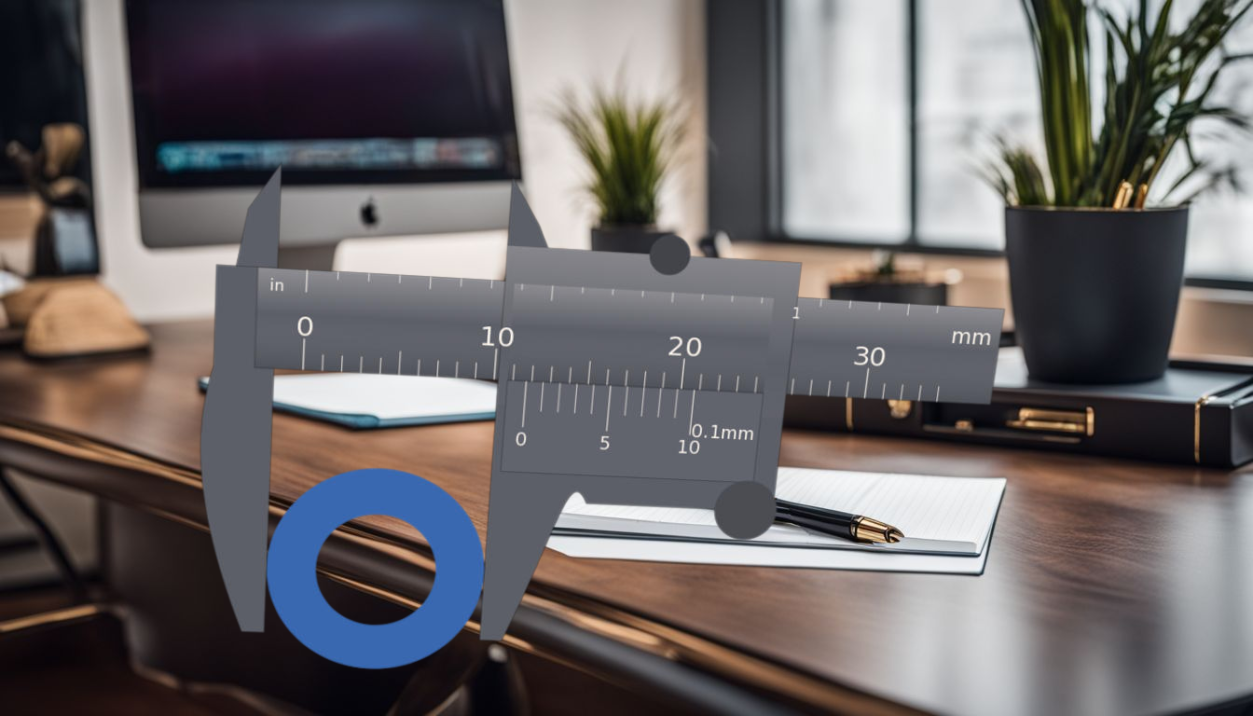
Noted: {"value": 11.7, "unit": "mm"}
